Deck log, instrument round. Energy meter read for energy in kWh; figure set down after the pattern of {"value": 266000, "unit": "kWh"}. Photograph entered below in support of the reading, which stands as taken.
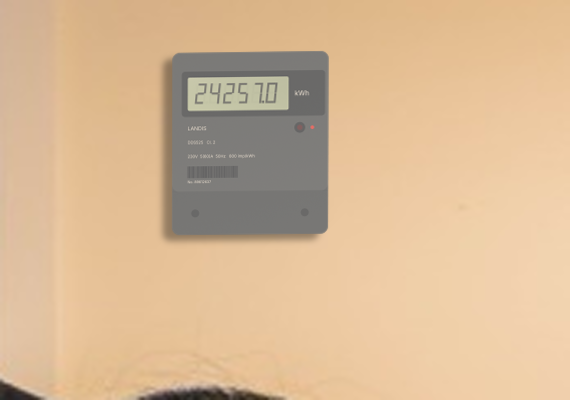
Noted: {"value": 24257.0, "unit": "kWh"}
